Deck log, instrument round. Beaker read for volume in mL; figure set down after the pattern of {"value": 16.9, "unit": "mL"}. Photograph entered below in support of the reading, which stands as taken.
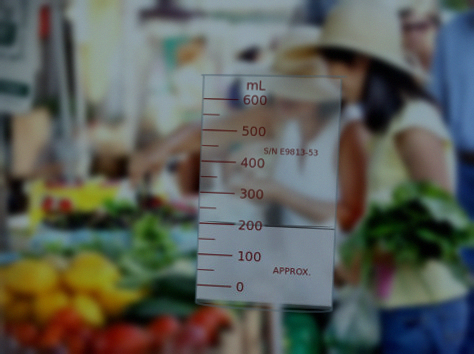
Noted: {"value": 200, "unit": "mL"}
